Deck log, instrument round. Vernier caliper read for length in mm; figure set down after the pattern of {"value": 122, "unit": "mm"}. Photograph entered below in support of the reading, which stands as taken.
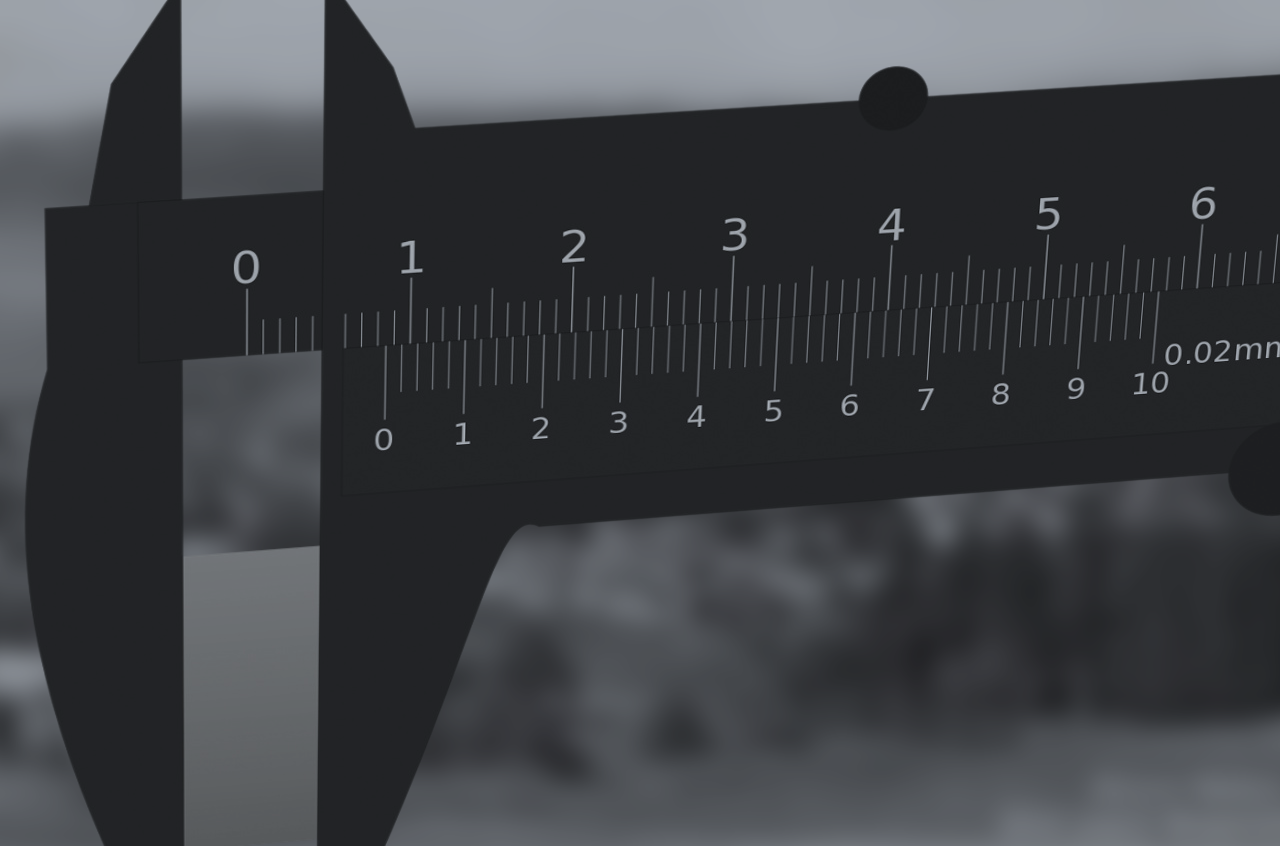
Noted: {"value": 8.5, "unit": "mm"}
